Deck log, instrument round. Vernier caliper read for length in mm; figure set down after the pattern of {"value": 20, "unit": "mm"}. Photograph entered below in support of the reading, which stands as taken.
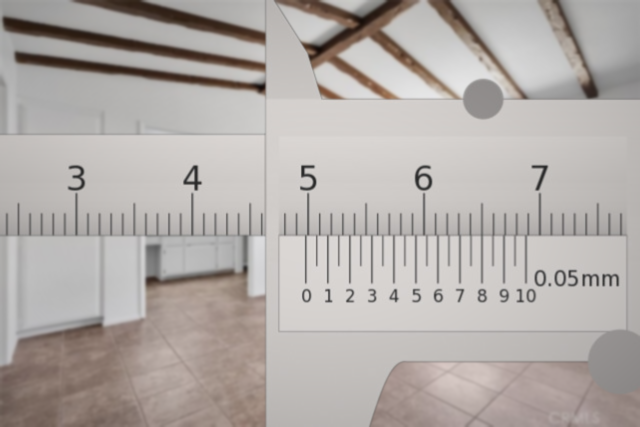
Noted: {"value": 49.8, "unit": "mm"}
